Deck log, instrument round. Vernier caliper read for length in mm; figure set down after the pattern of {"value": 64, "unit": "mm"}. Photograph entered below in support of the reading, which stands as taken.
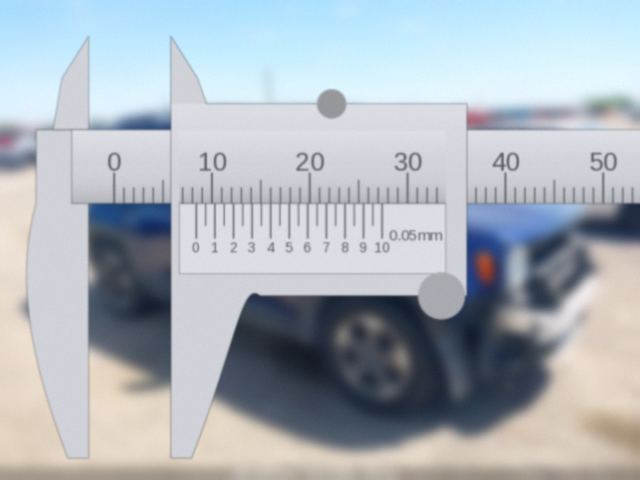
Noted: {"value": 8.4, "unit": "mm"}
